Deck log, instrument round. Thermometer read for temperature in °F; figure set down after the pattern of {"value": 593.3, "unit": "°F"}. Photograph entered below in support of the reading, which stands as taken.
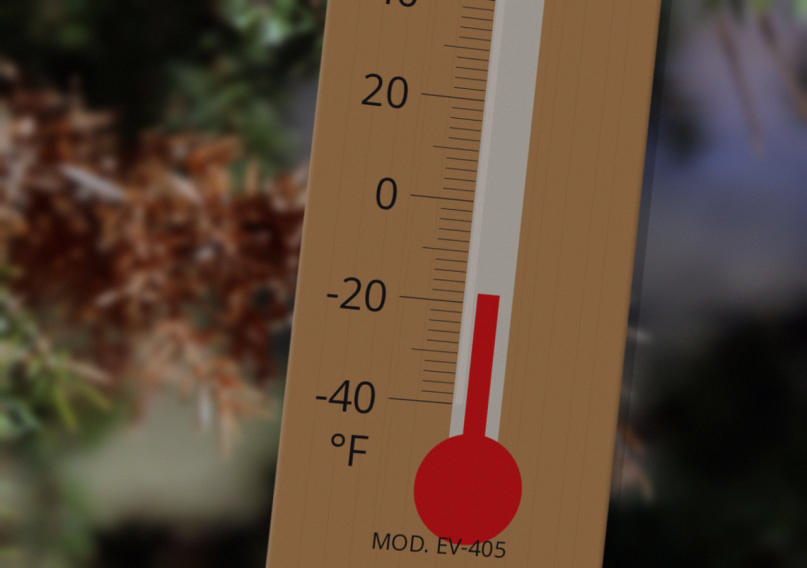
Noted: {"value": -18, "unit": "°F"}
